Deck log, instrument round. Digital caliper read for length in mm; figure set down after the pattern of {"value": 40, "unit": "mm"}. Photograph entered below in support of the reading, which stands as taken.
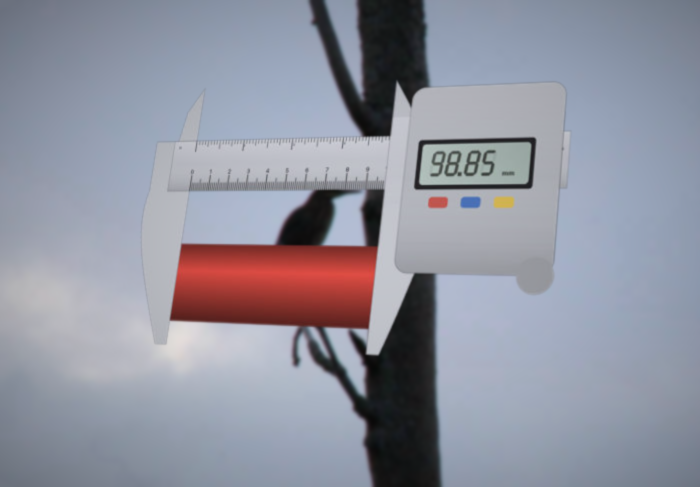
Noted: {"value": 98.85, "unit": "mm"}
